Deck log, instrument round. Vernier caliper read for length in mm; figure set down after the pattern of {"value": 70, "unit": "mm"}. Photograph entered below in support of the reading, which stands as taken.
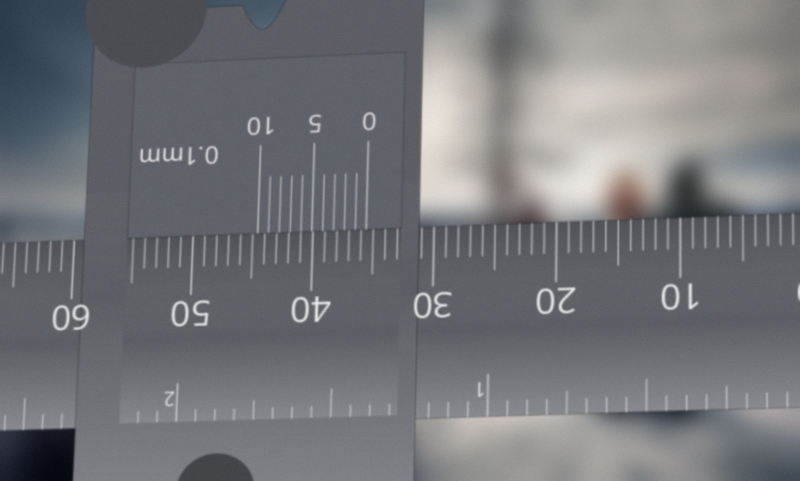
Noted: {"value": 35.6, "unit": "mm"}
